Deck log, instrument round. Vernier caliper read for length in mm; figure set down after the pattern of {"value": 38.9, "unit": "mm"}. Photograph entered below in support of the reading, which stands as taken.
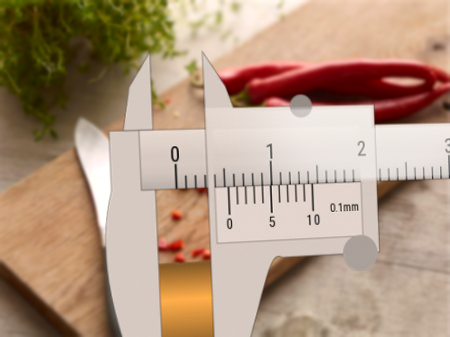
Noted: {"value": 5.4, "unit": "mm"}
